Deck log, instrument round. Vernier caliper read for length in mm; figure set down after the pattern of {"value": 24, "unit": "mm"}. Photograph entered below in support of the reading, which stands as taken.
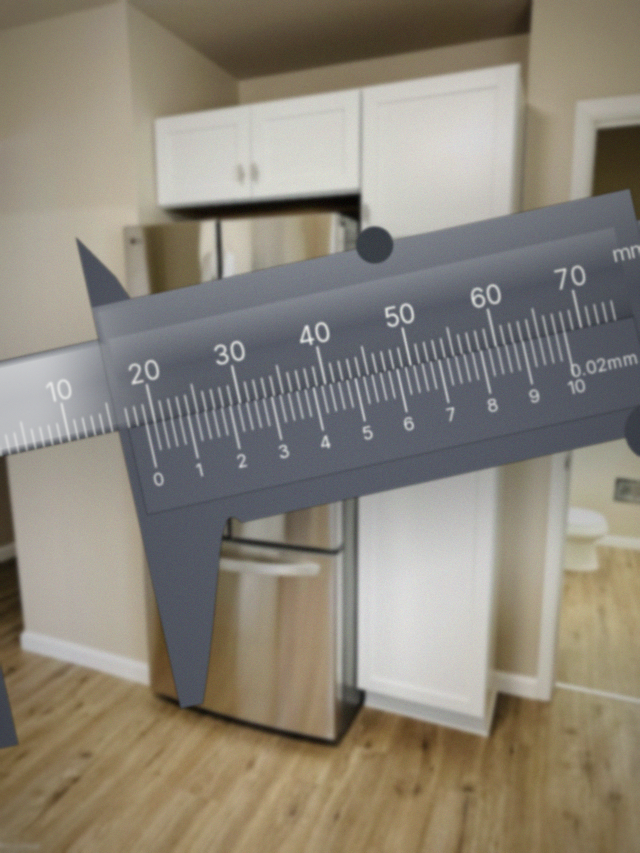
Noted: {"value": 19.0, "unit": "mm"}
